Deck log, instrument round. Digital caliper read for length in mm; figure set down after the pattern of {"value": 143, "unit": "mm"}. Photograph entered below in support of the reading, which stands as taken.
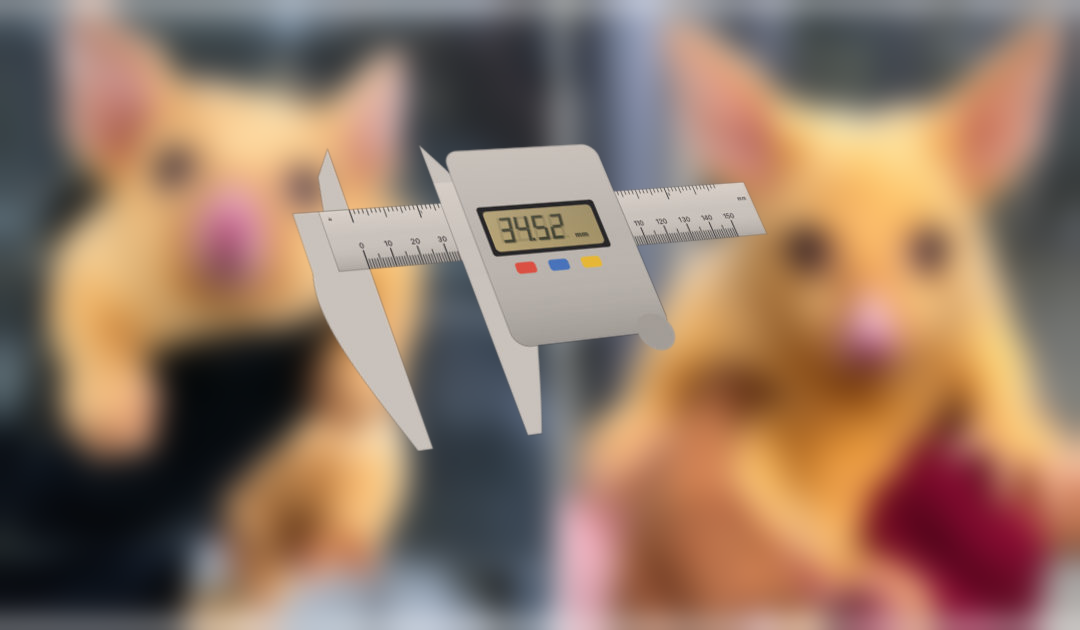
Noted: {"value": 34.52, "unit": "mm"}
